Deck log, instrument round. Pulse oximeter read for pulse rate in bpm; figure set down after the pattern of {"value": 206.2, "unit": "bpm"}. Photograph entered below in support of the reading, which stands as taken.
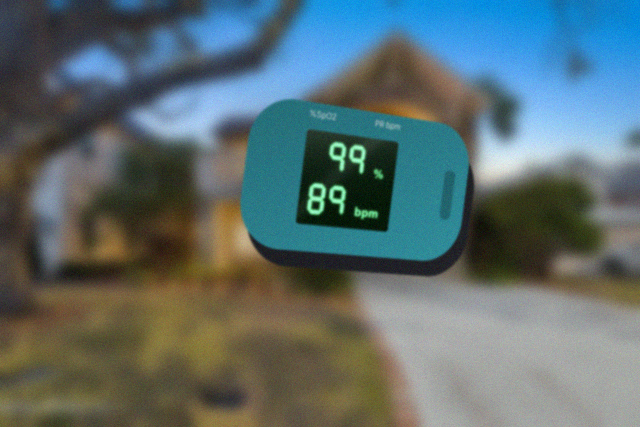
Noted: {"value": 89, "unit": "bpm"}
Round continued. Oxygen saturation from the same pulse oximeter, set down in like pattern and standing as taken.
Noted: {"value": 99, "unit": "%"}
